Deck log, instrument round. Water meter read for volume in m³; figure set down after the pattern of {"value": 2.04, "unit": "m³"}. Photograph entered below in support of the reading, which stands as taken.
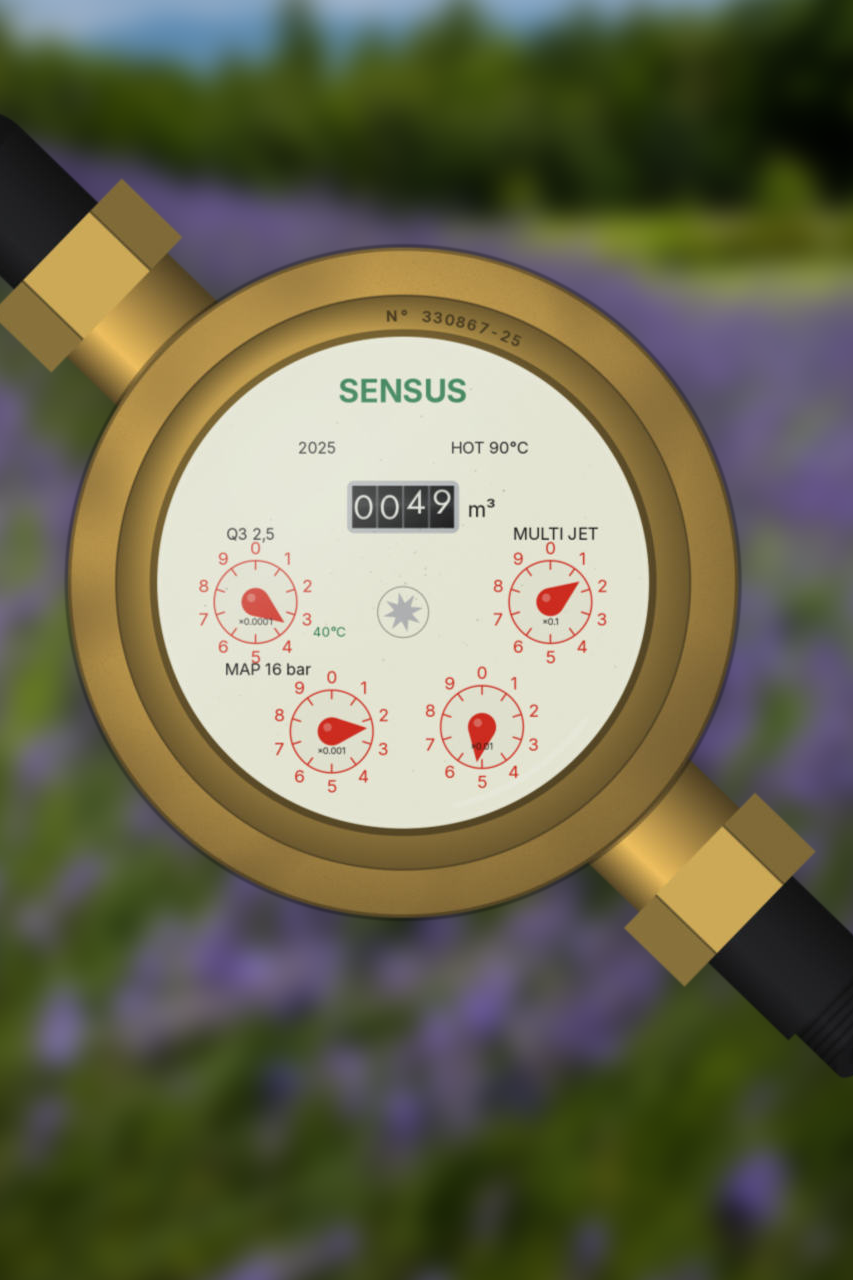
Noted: {"value": 49.1523, "unit": "m³"}
